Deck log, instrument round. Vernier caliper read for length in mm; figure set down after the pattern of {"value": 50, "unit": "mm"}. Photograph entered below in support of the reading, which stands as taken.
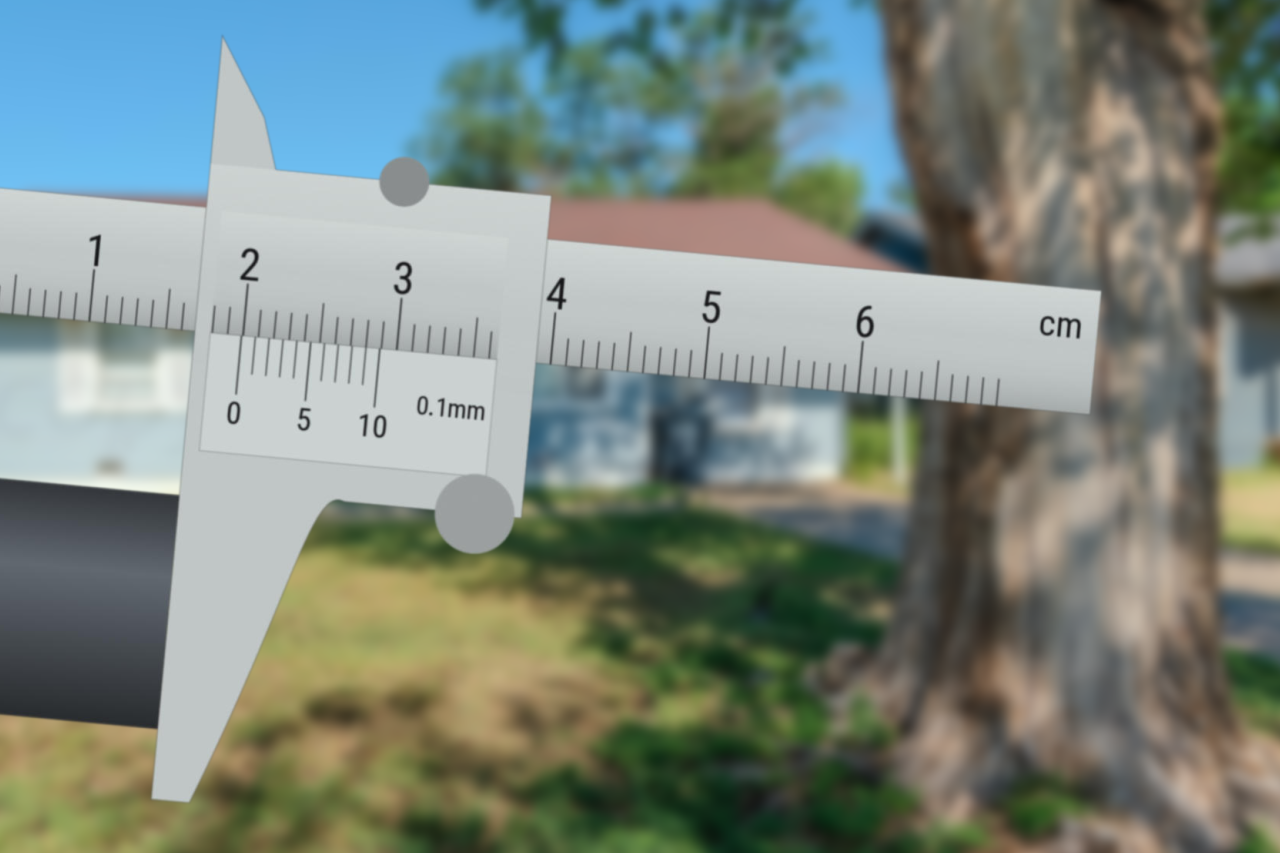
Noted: {"value": 19.9, "unit": "mm"}
